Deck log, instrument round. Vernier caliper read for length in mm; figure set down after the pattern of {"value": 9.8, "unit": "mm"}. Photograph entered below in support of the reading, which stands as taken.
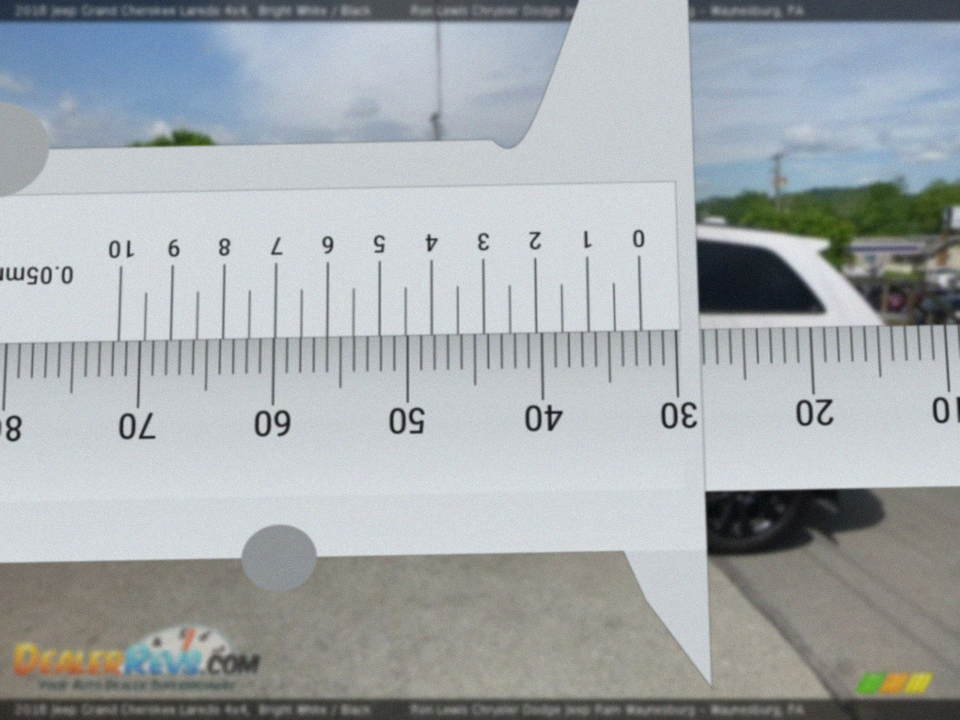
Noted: {"value": 32.6, "unit": "mm"}
